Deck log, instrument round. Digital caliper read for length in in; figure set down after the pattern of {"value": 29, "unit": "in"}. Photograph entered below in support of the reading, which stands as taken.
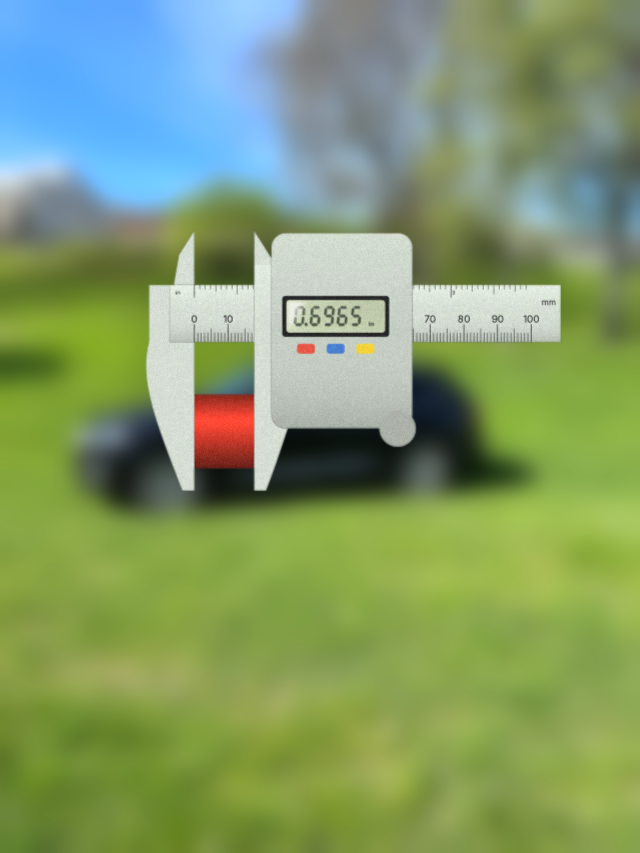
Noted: {"value": 0.6965, "unit": "in"}
